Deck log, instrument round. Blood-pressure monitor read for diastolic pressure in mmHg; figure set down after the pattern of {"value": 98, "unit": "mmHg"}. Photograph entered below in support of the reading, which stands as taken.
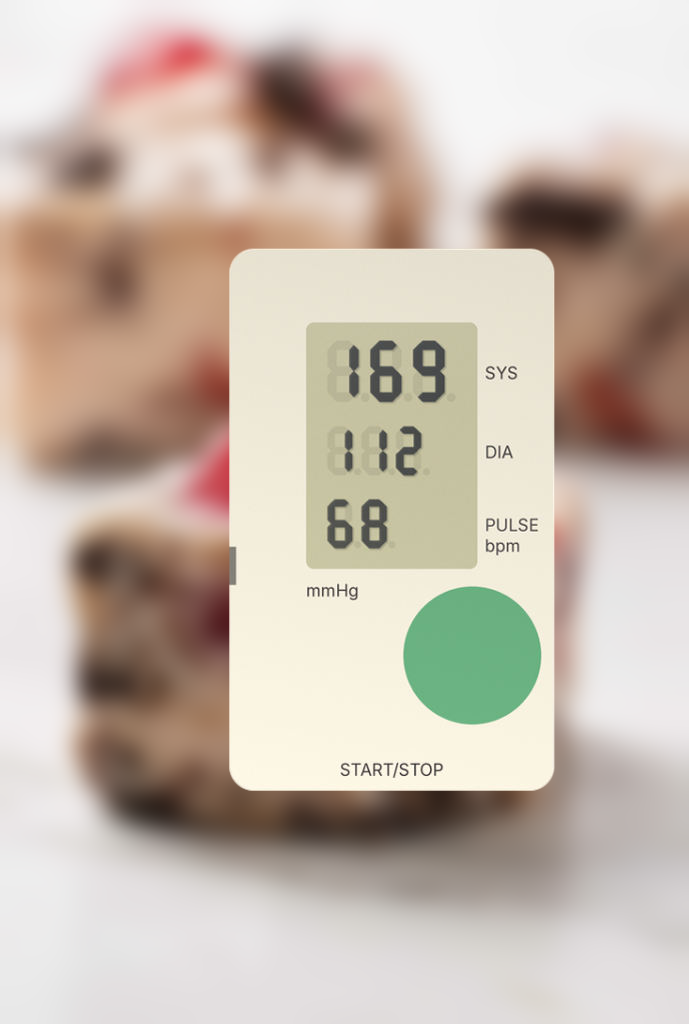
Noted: {"value": 112, "unit": "mmHg"}
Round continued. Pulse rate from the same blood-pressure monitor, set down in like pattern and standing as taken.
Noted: {"value": 68, "unit": "bpm"}
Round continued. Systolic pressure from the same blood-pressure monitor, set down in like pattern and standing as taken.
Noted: {"value": 169, "unit": "mmHg"}
